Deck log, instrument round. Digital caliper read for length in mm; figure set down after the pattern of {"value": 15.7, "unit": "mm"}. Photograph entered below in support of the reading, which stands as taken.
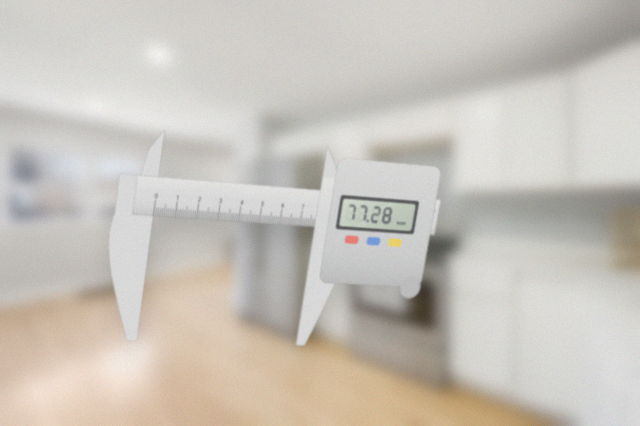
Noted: {"value": 77.28, "unit": "mm"}
